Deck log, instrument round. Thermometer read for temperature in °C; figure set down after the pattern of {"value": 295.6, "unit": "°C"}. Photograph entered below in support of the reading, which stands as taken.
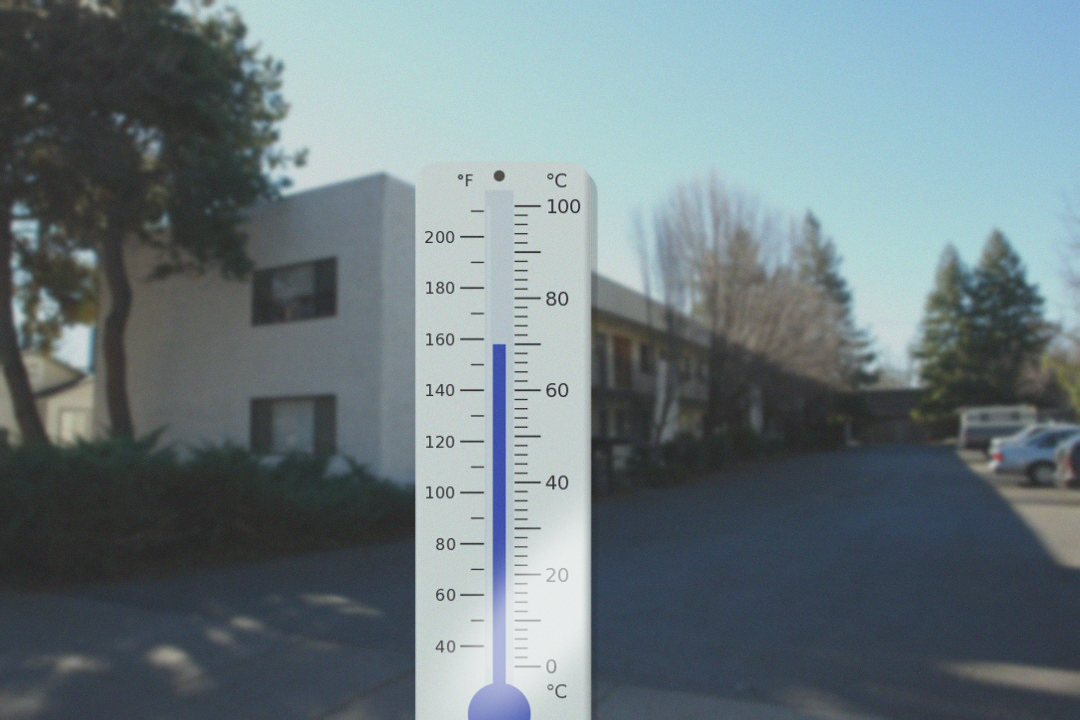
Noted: {"value": 70, "unit": "°C"}
